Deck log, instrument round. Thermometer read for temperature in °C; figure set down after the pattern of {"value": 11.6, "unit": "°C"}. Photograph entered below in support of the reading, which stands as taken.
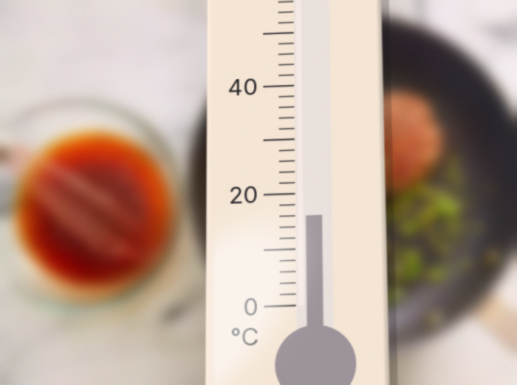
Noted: {"value": 16, "unit": "°C"}
